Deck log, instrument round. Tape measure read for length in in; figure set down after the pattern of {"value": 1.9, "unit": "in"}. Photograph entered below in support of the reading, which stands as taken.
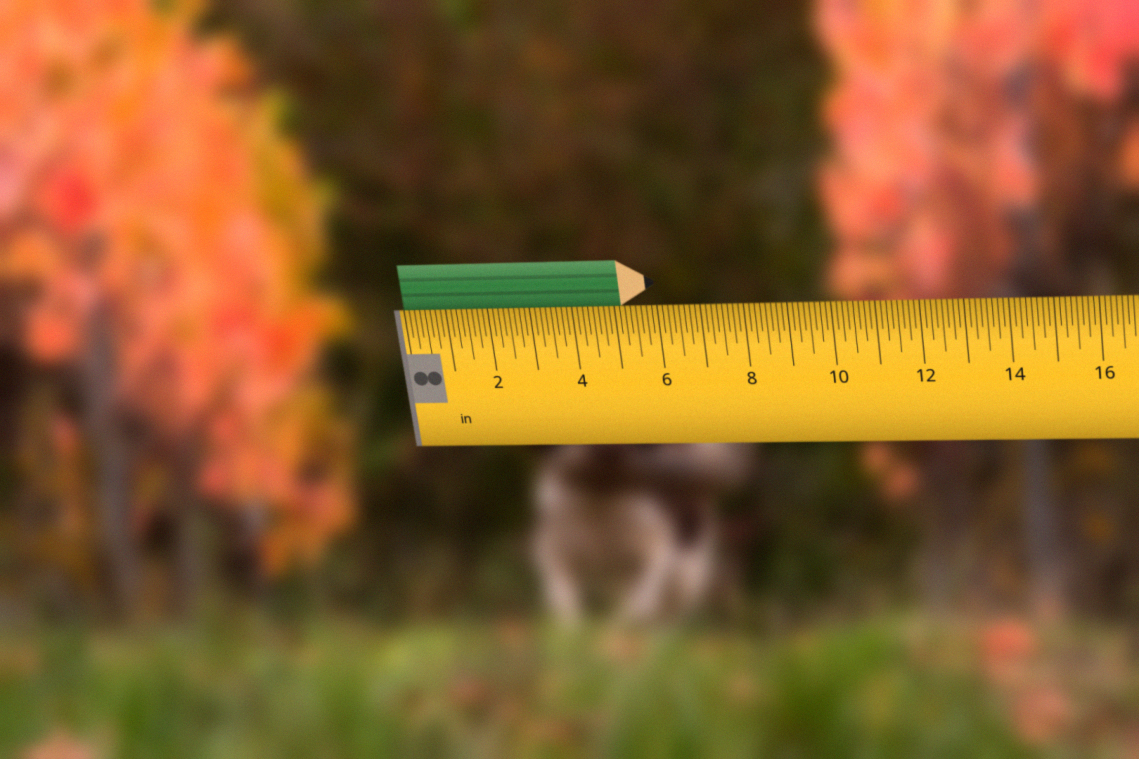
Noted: {"value": 6, "unit": "in"}
